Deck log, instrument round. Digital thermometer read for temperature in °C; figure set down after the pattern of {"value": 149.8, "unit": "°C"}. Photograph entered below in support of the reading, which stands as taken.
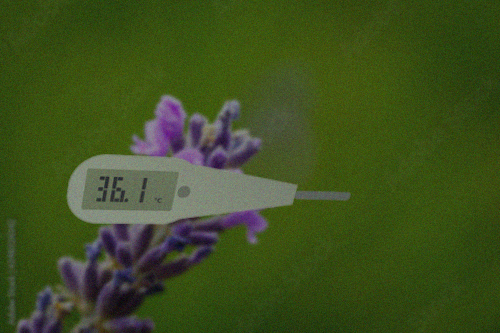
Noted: {"value": 36.1, "unit": "°C"}
